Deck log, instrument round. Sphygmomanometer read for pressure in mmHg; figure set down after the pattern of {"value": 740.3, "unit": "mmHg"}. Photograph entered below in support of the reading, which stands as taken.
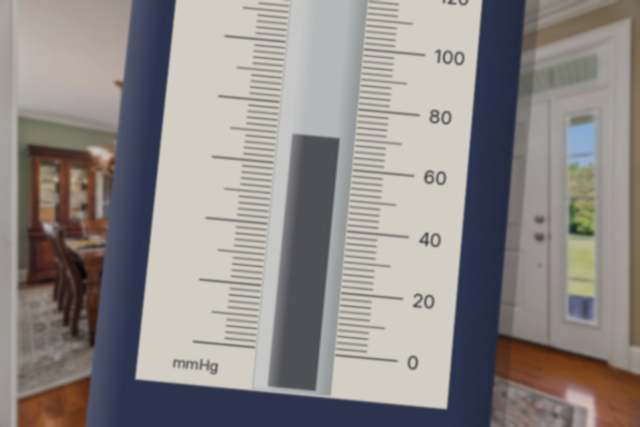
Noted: {"value": 70, "unit": "mmHg"}
